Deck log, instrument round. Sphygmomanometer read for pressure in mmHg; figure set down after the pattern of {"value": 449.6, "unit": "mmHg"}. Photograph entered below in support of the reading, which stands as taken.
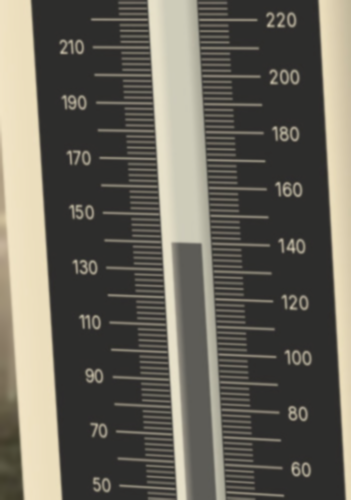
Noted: {"value": 140, "unit": "mmHg"}
